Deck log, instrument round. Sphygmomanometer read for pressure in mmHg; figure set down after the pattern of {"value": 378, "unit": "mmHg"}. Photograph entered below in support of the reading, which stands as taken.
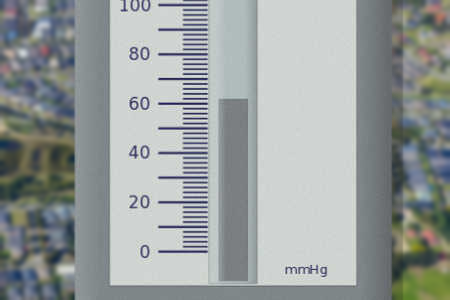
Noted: {"value": 62, "unit": "mmHg"}
